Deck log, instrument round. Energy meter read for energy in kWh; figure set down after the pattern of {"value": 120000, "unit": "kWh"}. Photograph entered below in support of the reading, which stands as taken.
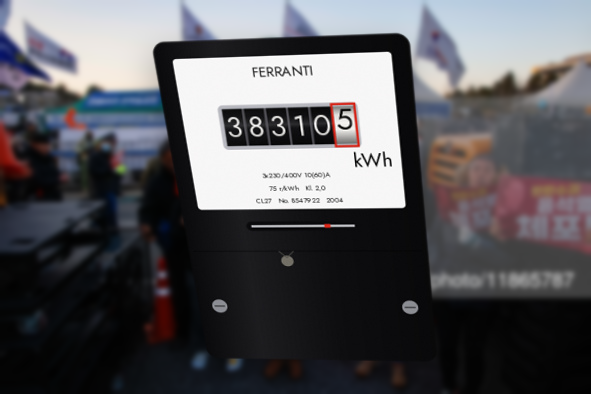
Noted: {"value": 38310.5, "unit": "kWh"}
